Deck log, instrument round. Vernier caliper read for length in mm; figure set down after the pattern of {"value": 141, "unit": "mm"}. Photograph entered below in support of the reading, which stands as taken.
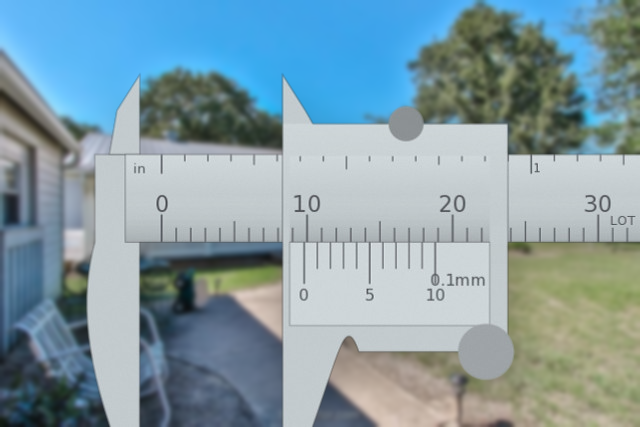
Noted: {"value": 9.8, "unit": "mm"}
